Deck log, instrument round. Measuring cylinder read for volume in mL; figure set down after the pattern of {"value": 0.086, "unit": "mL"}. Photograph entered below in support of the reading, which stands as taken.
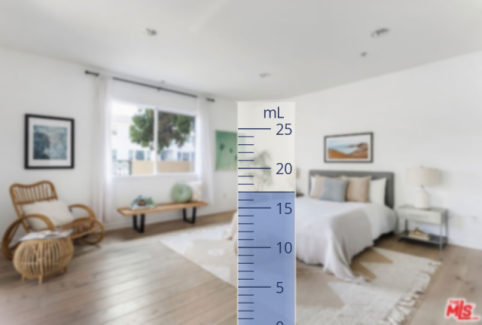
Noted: {"value": 17, "unit": "mL"}
